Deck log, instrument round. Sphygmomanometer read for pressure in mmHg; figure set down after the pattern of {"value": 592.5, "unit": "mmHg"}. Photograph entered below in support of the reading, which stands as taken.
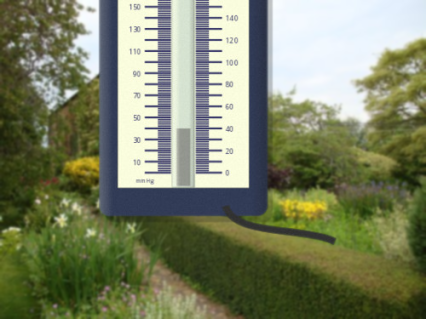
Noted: {"value": 40, "unit": "mmHg"}
